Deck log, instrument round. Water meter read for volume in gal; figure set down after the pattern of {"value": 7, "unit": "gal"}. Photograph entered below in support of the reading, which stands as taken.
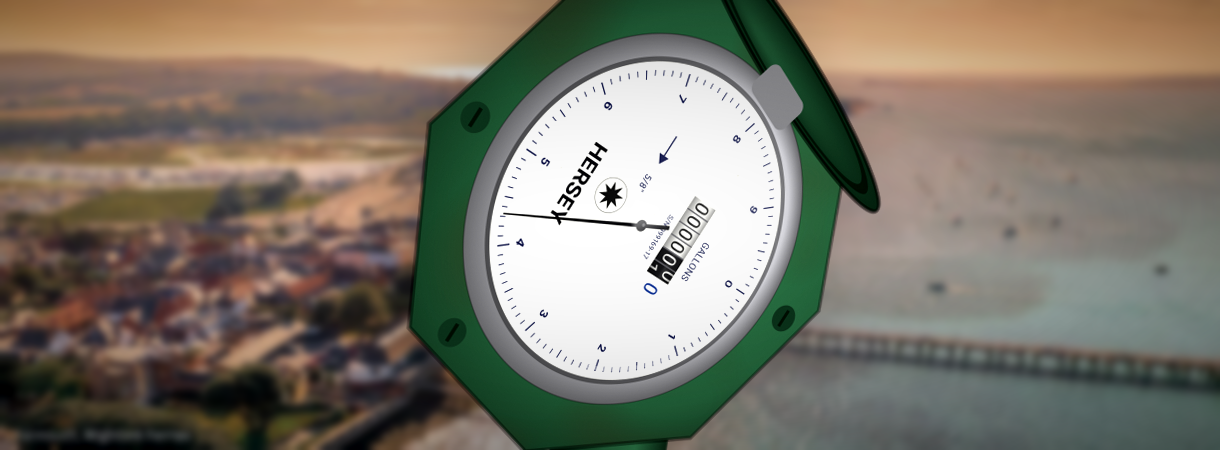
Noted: {"value": 4.3, "unit": "gal"}
